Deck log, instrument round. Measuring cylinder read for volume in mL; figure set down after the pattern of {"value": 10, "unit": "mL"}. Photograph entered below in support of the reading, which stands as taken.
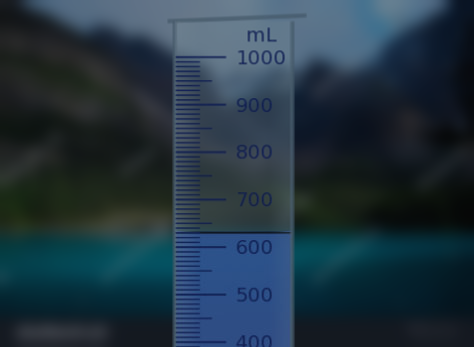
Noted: {"value": 630, "unit": "mL"}
